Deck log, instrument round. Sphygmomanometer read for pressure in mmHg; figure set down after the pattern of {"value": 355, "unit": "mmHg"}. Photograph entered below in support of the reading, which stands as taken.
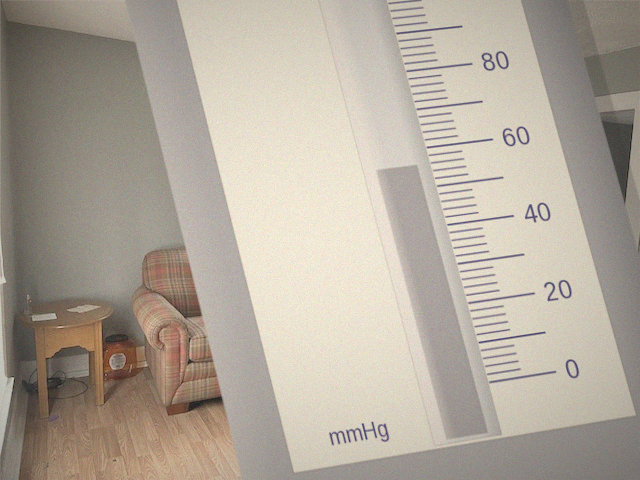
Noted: {"value": 56, "unit": "mmHg"}
